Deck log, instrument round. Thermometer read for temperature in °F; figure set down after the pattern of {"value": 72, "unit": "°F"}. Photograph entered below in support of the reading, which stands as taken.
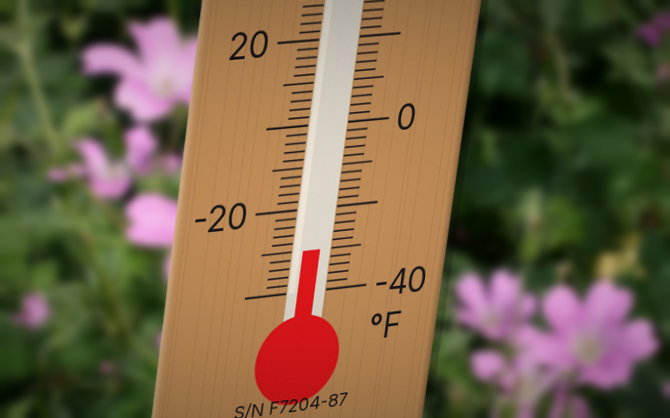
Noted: {"value": -30, "unit": "°F"}
